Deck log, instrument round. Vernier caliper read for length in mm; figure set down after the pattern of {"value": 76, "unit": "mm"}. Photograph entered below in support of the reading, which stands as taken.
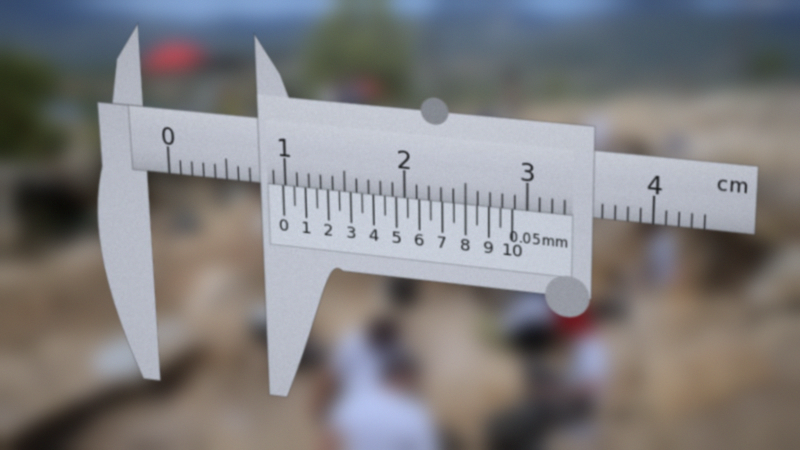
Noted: {"value": 9.8, "unit": "mm"}
